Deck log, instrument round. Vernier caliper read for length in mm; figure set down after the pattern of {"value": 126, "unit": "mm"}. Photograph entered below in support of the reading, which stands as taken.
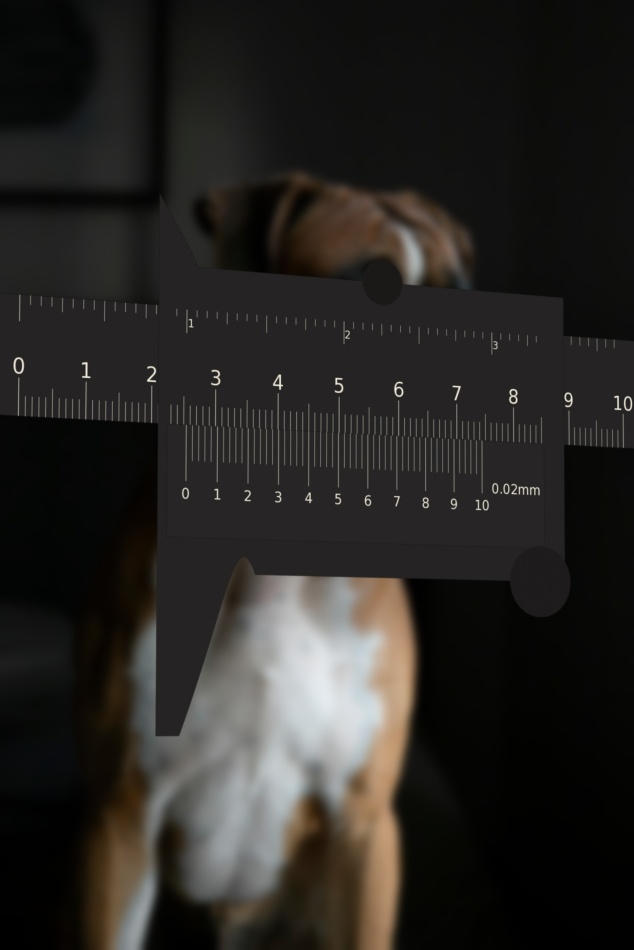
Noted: {"value": 25.4, "unit": "mm"}
